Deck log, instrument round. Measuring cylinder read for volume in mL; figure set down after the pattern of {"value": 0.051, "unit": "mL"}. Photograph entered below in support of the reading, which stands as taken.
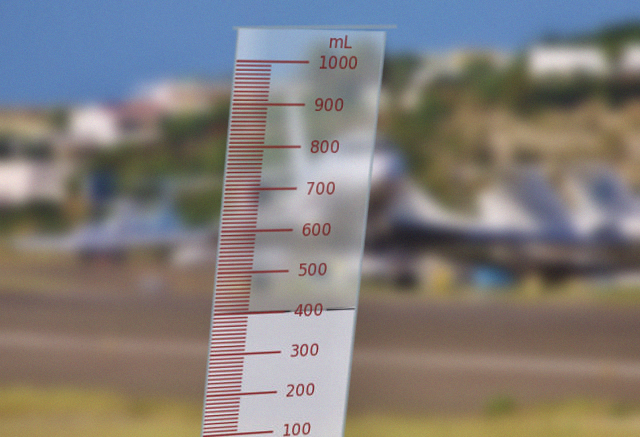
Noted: {"value": 400, "unit": "mL"}
